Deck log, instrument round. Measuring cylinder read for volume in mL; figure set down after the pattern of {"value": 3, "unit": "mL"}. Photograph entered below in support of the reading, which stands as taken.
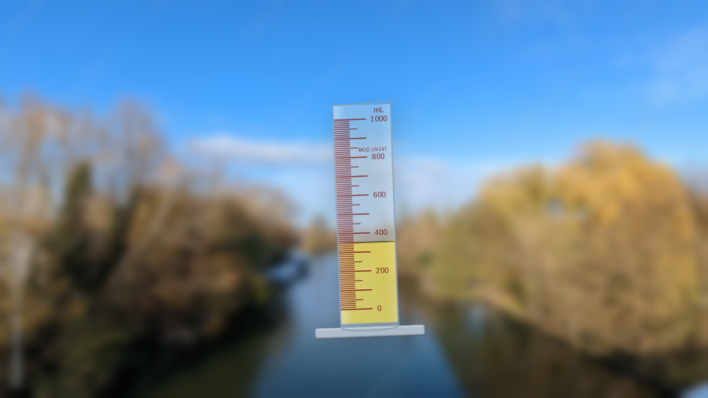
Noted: {"value": 350, "unit": "mL"}
